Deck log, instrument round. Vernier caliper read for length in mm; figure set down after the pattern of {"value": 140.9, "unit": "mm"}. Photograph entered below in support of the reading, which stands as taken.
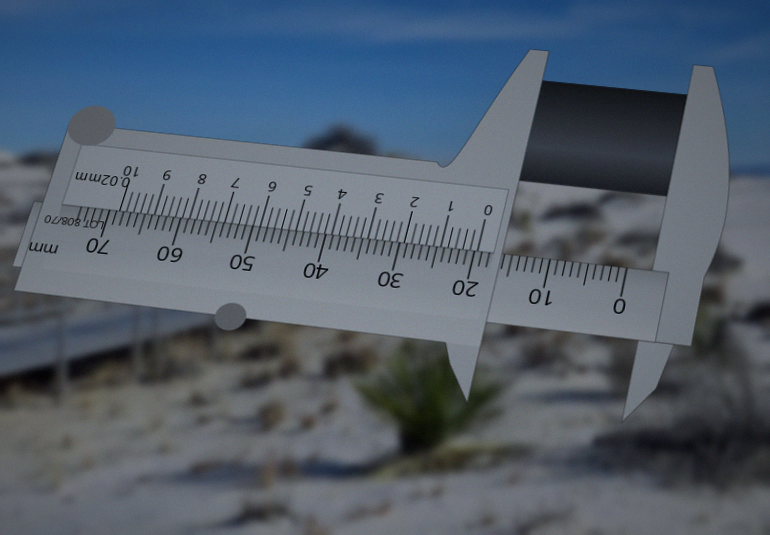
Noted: {"value": 19.6, "unit": "mm"}
